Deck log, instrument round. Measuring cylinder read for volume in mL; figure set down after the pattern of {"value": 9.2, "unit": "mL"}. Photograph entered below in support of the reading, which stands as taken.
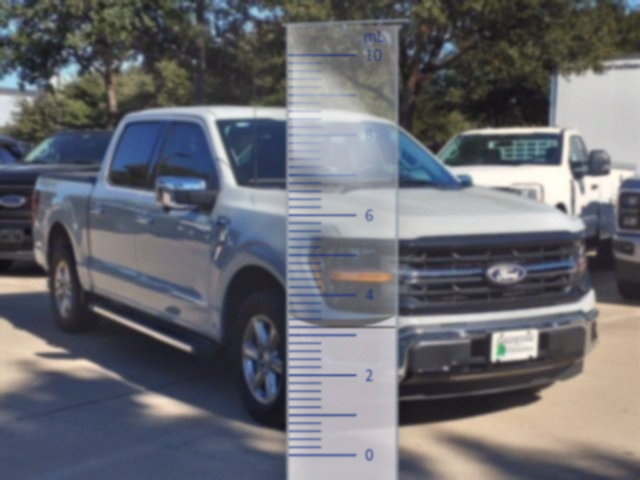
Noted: {"value": 3.2, "unit": "mL"}
